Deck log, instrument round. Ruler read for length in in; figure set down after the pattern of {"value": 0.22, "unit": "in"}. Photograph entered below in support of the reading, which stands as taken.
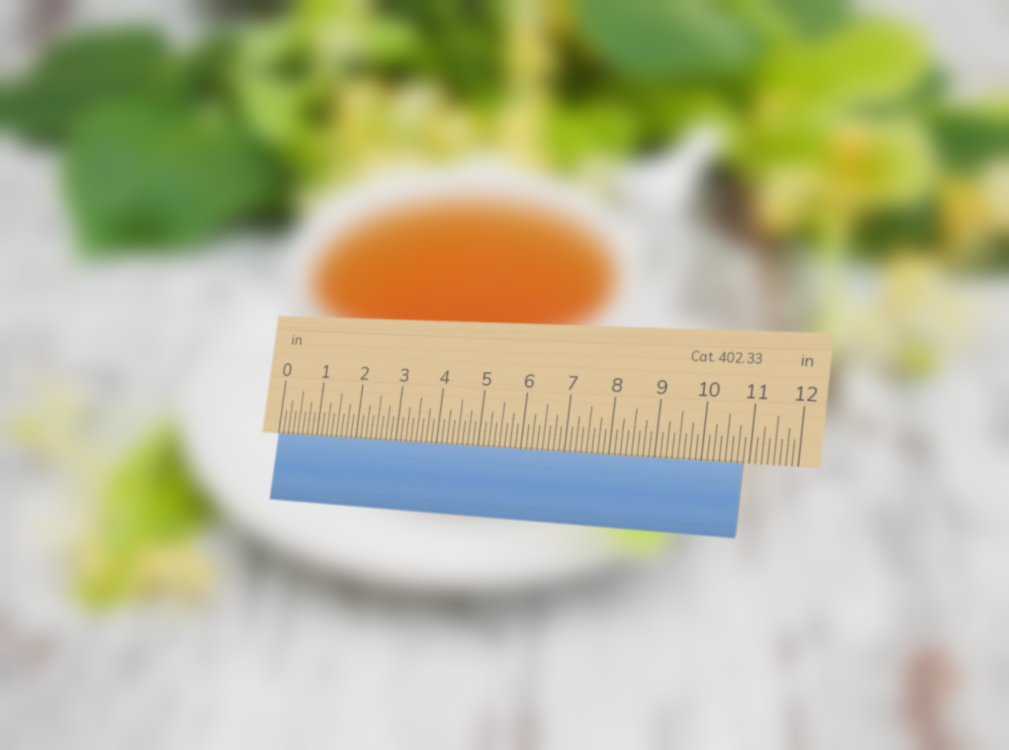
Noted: {"value": 10.875, "unit": "in"}
